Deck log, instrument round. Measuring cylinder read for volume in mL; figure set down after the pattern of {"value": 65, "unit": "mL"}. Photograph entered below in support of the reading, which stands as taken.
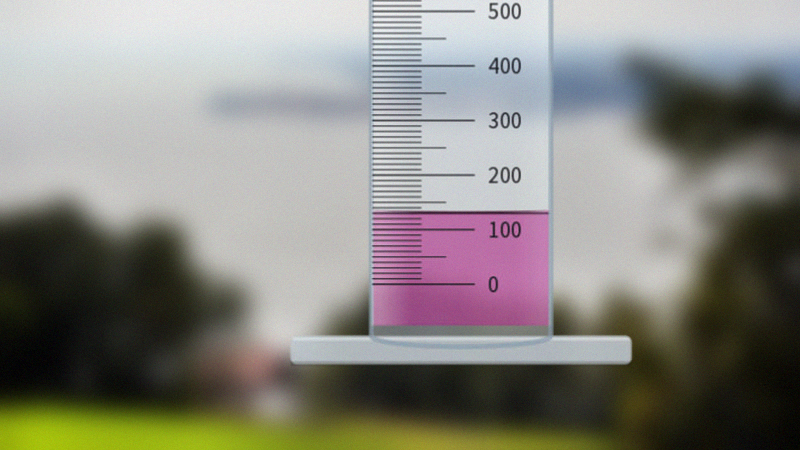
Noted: {"value": 130, "unit": "mL"}
